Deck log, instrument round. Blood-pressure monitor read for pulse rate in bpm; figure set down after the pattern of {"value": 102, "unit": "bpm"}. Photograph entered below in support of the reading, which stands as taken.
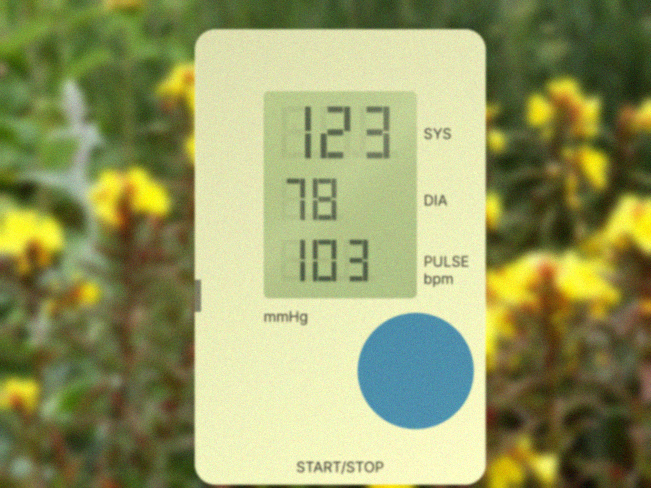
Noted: {"value": 103, "unit": "bpm"}
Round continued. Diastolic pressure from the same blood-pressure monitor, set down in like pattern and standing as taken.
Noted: {"value": 78, "unit": "mmHg"}
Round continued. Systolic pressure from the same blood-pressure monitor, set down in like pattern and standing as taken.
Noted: {"value": 123, "unit": "mmHg"}
